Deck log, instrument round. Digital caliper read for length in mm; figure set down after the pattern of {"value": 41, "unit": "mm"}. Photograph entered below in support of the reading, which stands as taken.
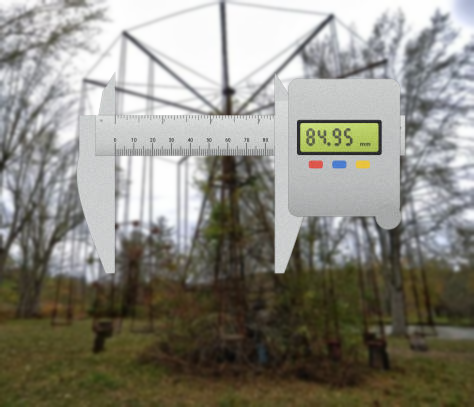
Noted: {"value": 84.95, "unit": "mm"}
